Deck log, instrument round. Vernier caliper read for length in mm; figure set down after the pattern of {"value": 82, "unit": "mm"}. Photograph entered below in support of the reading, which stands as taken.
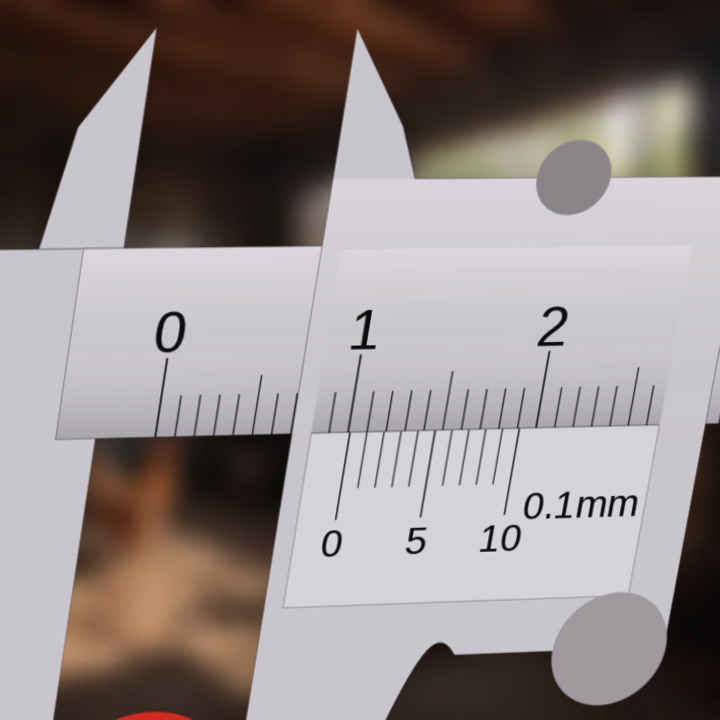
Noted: {"value": 10.1, "unit": "mm"}
